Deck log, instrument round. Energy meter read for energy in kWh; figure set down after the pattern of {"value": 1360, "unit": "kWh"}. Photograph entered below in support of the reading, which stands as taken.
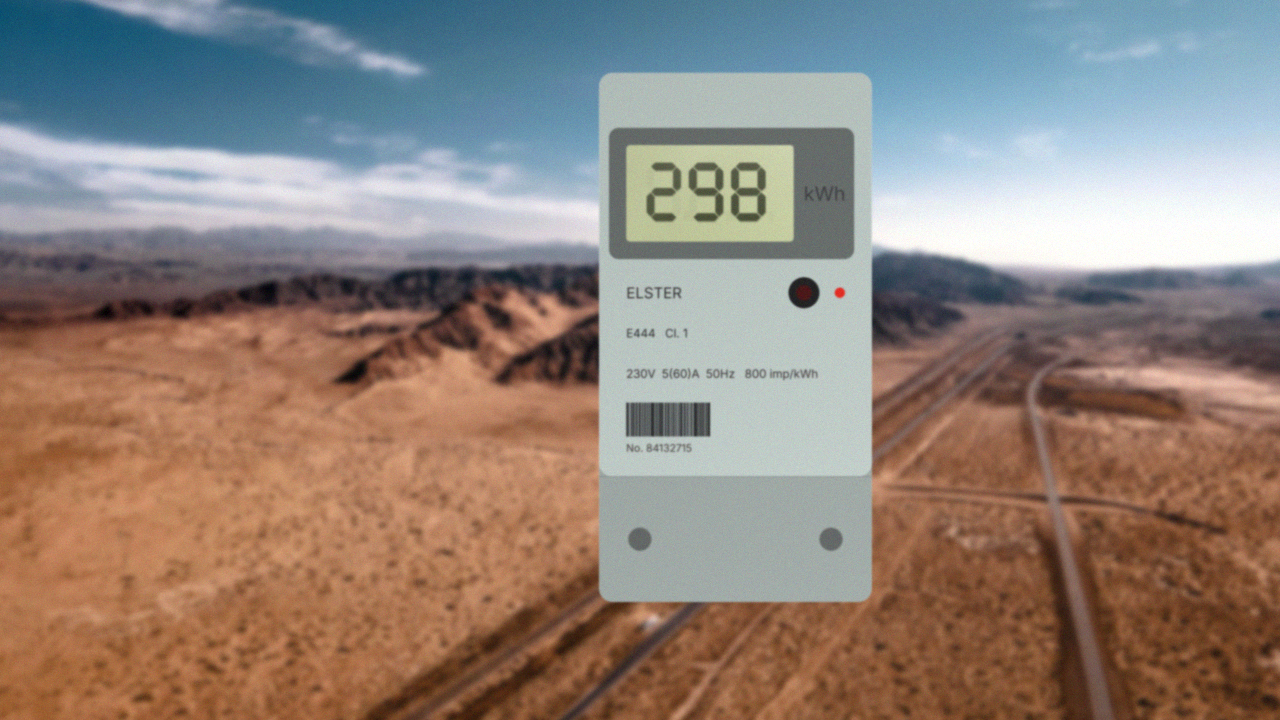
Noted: {"value": 298, "unit": "kWh"}
